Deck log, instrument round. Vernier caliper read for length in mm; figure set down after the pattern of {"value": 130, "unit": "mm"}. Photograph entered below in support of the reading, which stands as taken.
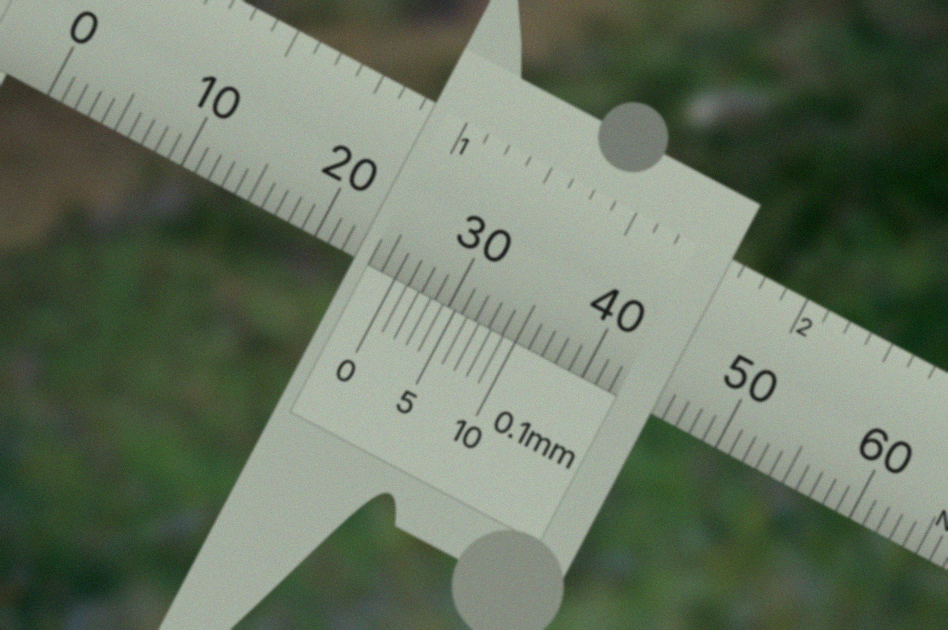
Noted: {"value": 26.0, "unit": "mm"}
